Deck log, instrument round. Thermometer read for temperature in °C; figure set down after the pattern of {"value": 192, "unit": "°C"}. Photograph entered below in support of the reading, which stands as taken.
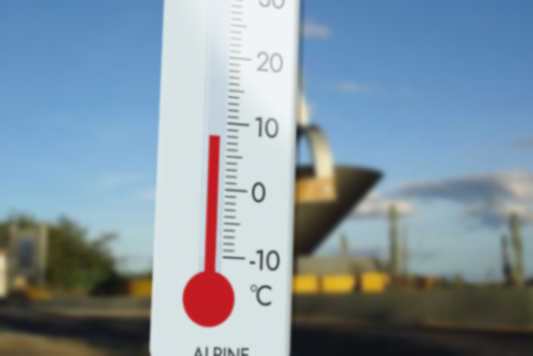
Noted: {"value": 8, "unit": "°C"}
